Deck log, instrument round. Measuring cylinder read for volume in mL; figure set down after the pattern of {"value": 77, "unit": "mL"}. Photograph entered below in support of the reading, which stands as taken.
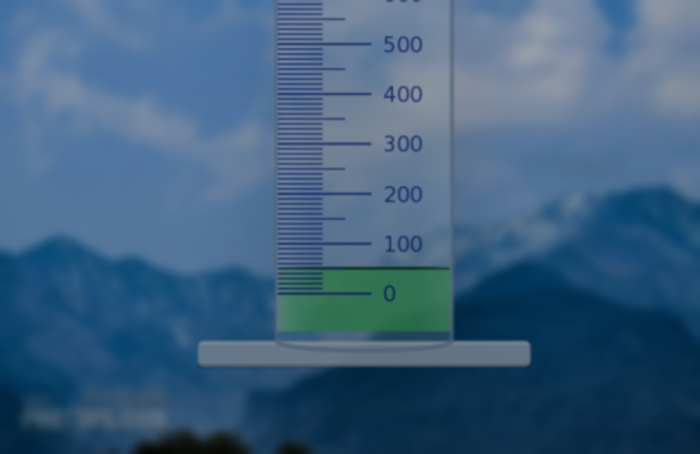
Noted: {"value": 50, "unit": "mL"}
